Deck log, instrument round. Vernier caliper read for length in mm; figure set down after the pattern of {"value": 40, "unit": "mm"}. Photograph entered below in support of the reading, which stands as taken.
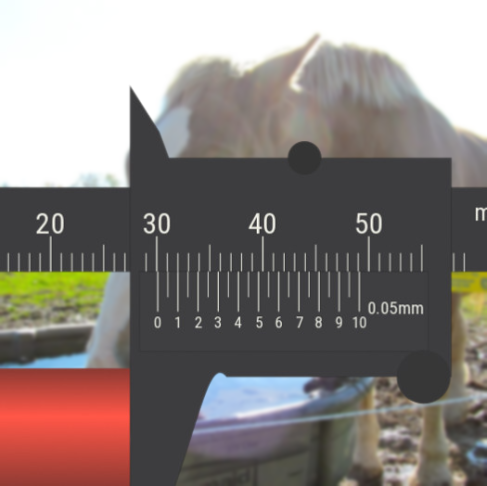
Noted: {"value": 30.1, "unit": "mm"}
